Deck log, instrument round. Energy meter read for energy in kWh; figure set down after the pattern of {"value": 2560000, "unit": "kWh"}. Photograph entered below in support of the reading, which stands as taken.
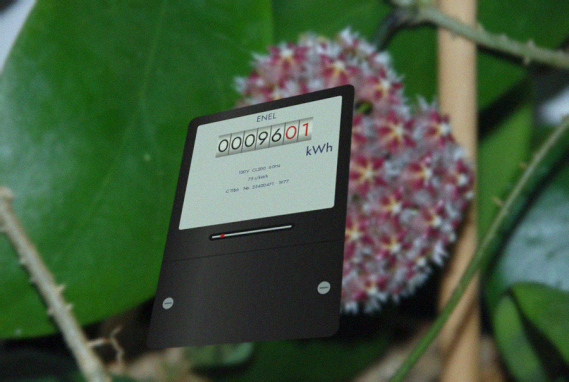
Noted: {"value": 96.01, "unit": "kWh"}
